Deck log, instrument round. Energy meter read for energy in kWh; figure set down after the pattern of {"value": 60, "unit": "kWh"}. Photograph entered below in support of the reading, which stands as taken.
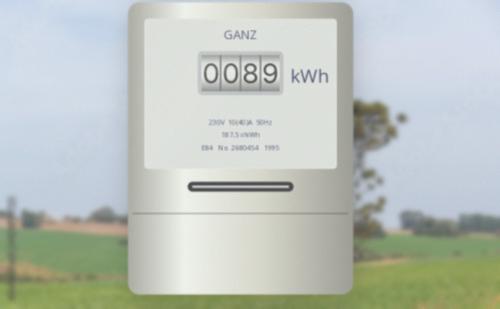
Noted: {"value": 89, "unit": "kWh"}
